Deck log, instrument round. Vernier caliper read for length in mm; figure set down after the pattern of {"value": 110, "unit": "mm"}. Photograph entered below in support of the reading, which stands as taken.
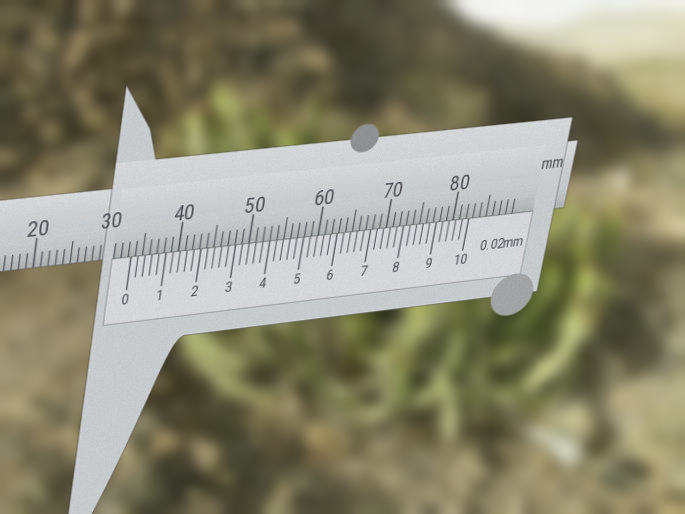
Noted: {"value": 33.4, "unit": "mm"}
